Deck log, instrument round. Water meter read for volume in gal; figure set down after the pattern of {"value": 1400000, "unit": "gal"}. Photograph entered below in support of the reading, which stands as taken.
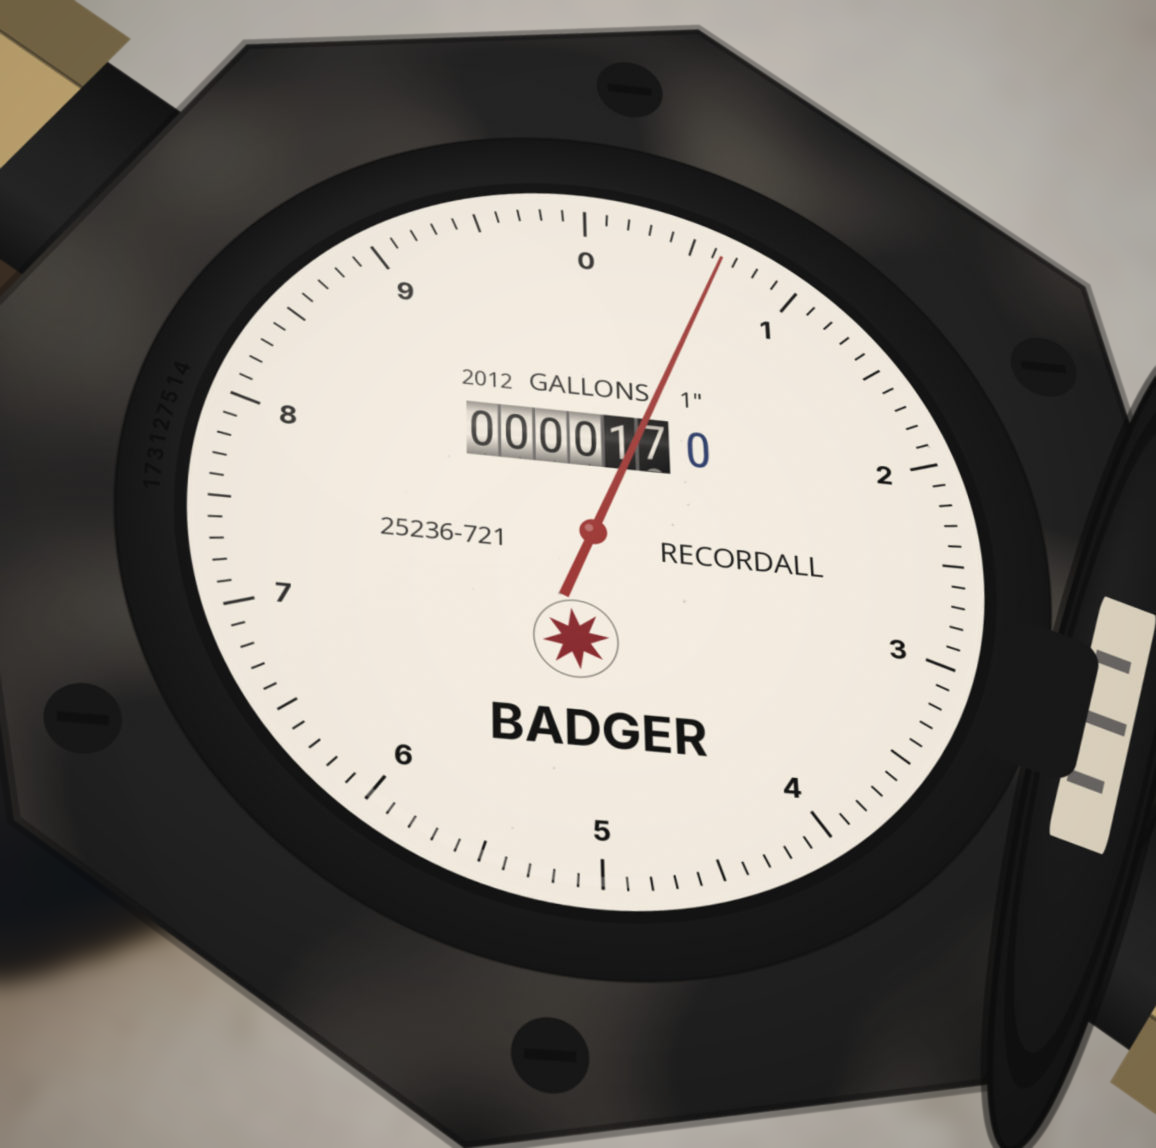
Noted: {"value": 170.6, "unit": "gal"}
